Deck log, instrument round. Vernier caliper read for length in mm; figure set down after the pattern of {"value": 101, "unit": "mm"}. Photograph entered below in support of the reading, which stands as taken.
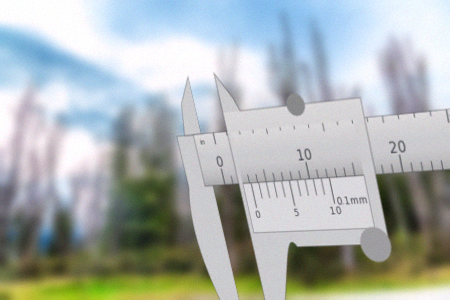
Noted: {"value": 3.2, "unit": "mm"}
